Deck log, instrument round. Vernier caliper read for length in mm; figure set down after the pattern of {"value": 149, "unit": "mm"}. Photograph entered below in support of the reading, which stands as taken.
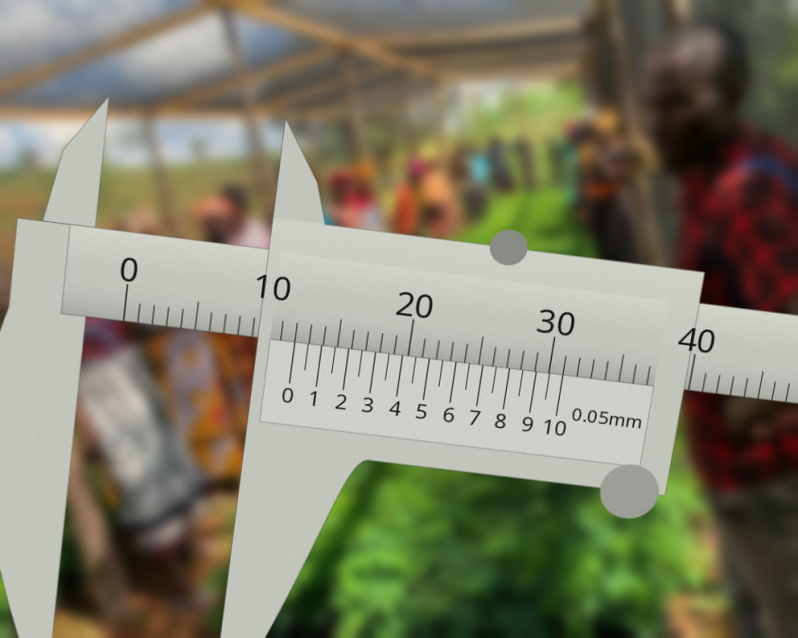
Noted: {"value": 12.0, "unit": "mm"}
